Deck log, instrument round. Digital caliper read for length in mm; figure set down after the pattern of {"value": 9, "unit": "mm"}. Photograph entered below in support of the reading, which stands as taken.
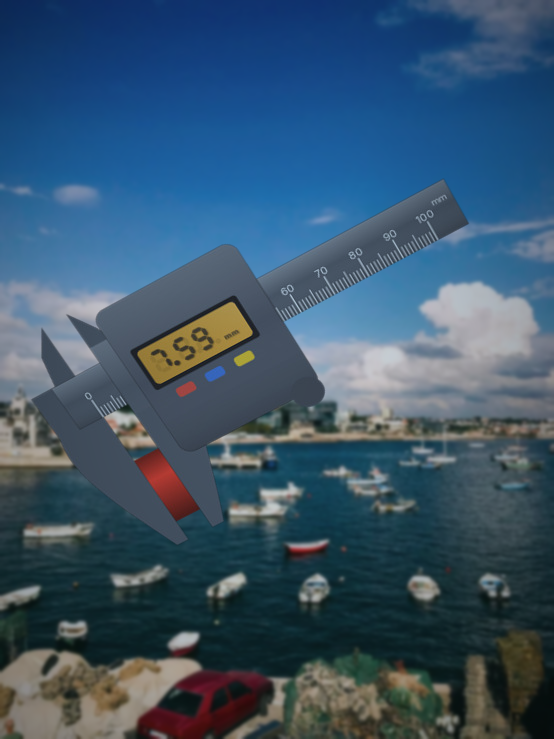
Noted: {"value": 7.59, "unit": "mm"}
